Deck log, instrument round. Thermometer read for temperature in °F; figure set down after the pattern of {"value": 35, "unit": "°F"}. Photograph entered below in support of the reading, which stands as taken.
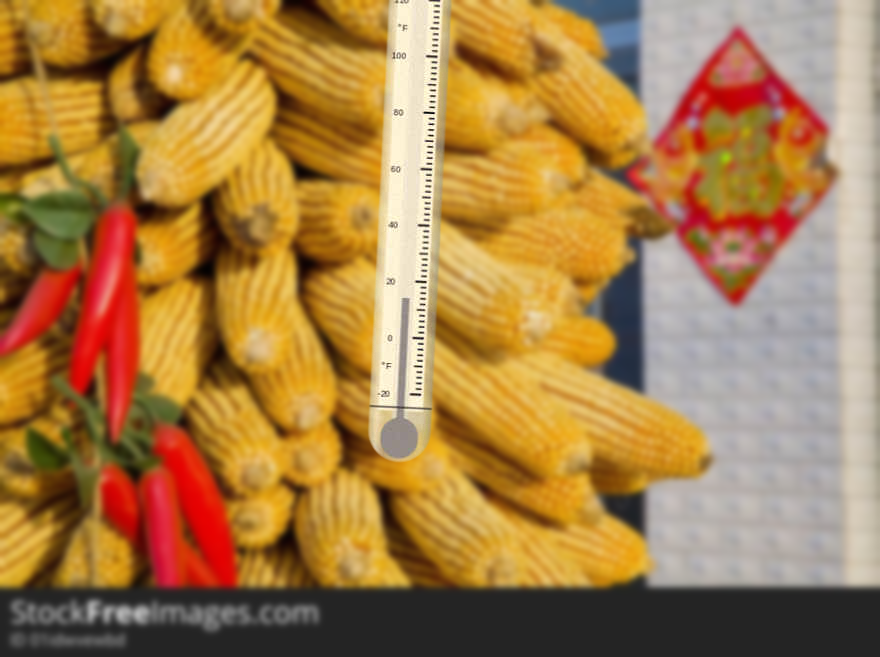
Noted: {"value": 14, "unit": "°F"}
